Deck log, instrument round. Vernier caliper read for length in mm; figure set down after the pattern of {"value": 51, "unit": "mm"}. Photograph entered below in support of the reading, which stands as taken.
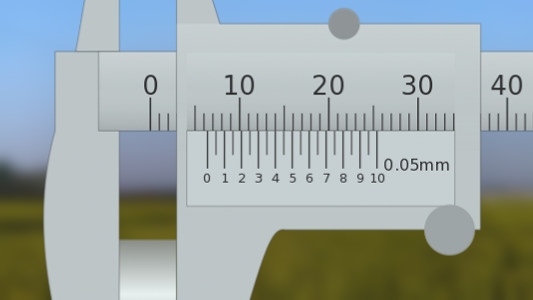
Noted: {"value": 6.4, "unit": "mm"}
